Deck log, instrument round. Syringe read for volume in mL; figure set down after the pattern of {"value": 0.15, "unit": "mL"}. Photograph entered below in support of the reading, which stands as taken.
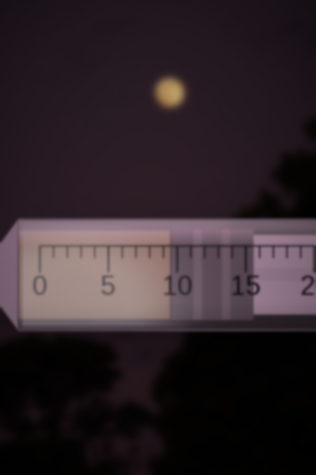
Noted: {"value": 9.5, "unit": "mL"}
